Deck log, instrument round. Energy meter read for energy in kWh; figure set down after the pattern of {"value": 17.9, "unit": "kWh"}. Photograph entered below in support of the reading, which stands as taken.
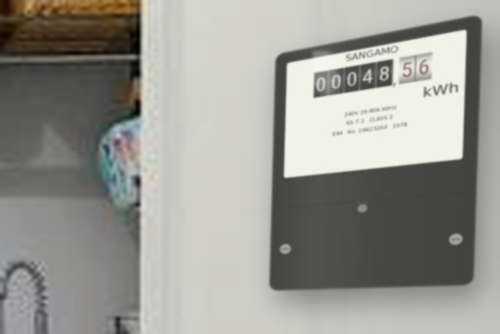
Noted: {"value": 48.56, "unit": "kWh"}
